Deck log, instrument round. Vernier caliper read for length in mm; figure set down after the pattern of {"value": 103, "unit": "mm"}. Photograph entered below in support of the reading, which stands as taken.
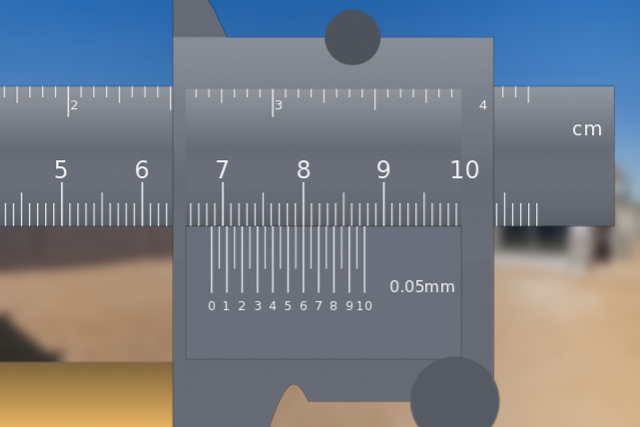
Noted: {"value": 68.6, "unit": "mm"}
